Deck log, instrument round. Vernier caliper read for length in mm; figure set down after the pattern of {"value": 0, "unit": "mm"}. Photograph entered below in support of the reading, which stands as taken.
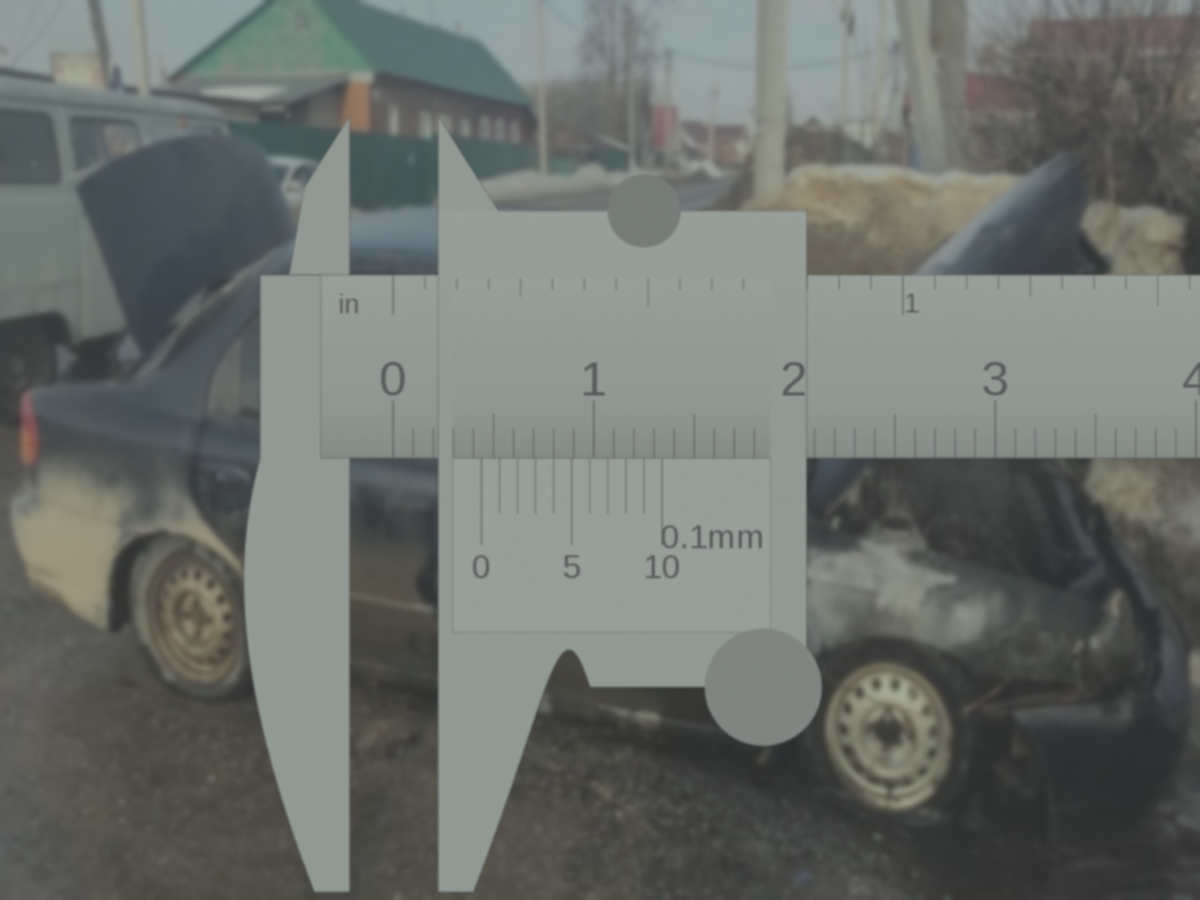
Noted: {"value": 4.4, "unit": "mm"}
